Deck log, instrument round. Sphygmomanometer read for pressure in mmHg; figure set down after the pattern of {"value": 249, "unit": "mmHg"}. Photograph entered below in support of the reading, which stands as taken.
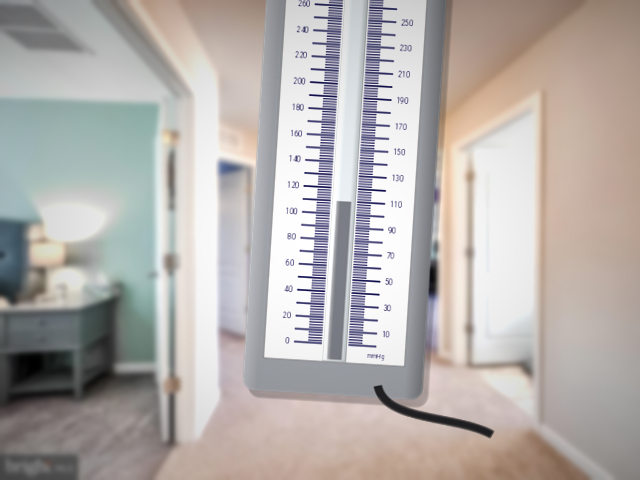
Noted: {"value": 110, "unit": "mmHg"}
